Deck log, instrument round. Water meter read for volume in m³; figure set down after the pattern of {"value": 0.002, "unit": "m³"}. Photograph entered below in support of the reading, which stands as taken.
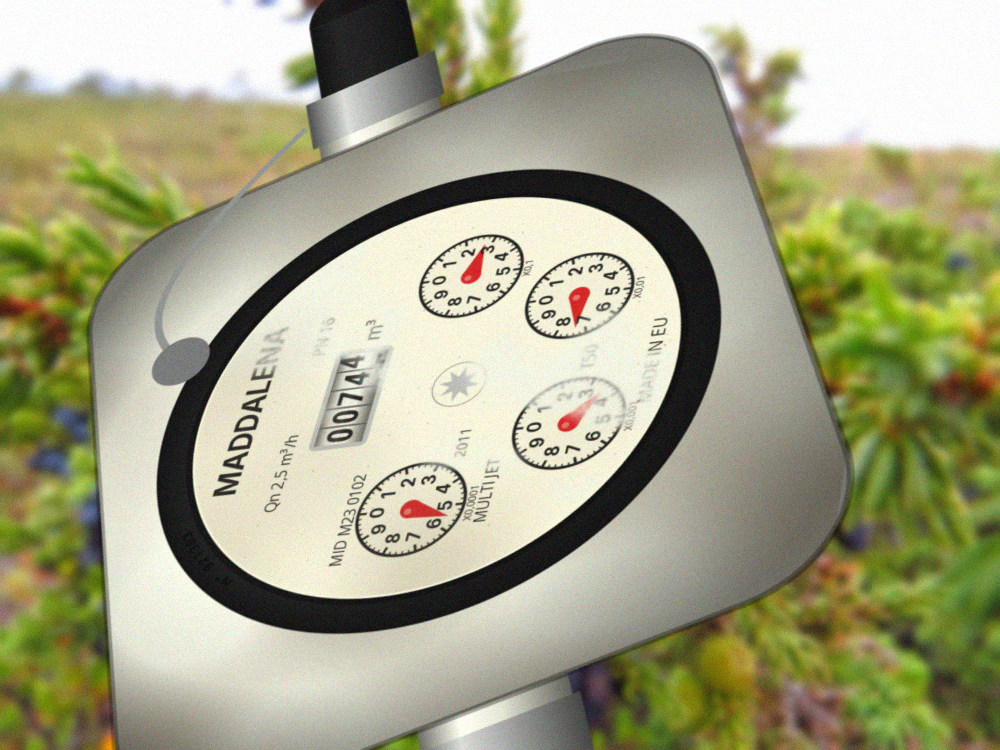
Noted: {"value": 744.2735, "unit": "m³"}
